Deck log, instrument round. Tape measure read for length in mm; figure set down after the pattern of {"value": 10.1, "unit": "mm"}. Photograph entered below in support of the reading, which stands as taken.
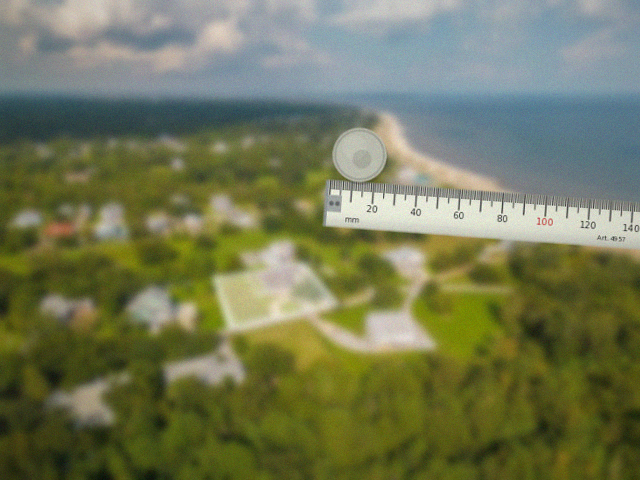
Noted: {"value": 25, "unit": "mm"}
